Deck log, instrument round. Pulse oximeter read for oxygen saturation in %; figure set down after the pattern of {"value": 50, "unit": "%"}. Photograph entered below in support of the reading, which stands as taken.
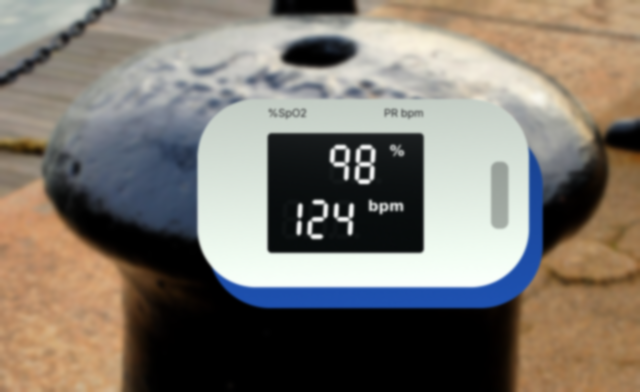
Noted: {"value": 98, "unit": "%"}
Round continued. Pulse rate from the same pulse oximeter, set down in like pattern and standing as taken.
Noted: {"value": 124, "unit": "bpm"}
